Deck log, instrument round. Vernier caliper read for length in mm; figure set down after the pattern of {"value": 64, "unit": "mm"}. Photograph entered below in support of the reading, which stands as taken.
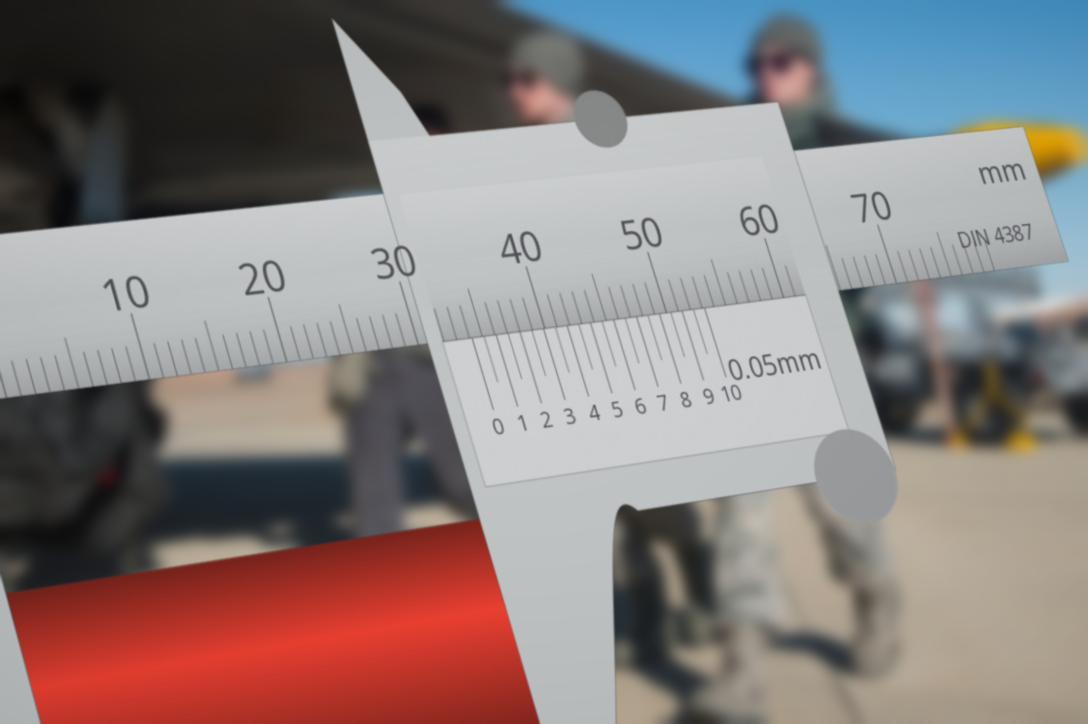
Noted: {"value": 34.2, "unit": "mm"}
